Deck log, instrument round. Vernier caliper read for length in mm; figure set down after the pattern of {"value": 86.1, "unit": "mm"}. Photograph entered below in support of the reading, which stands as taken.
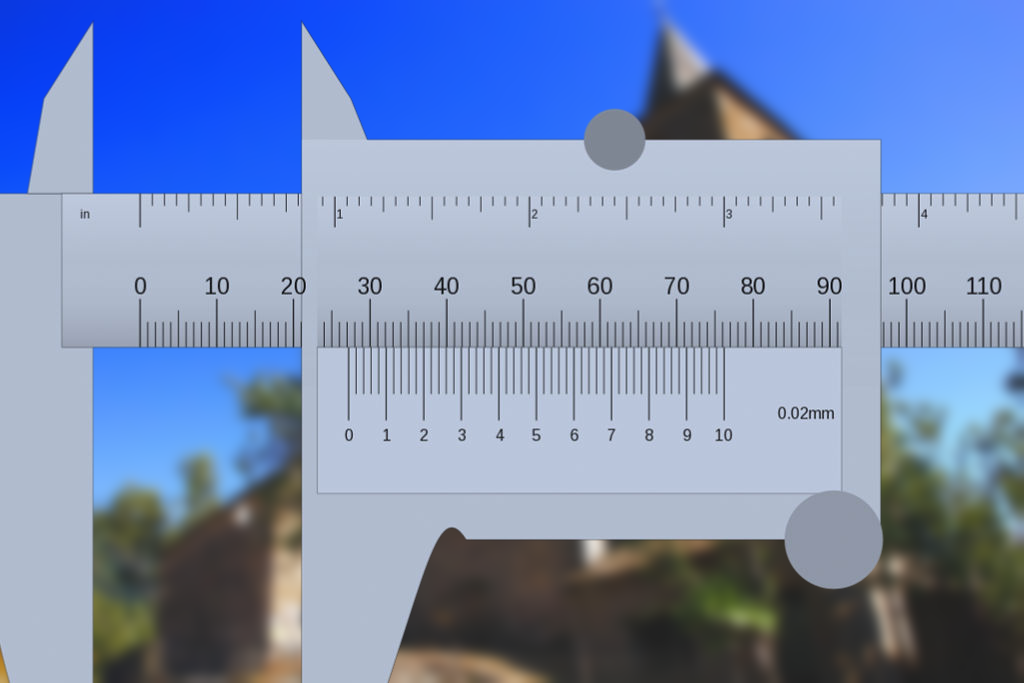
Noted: {"value": 27.2, "unit": "mm"}
